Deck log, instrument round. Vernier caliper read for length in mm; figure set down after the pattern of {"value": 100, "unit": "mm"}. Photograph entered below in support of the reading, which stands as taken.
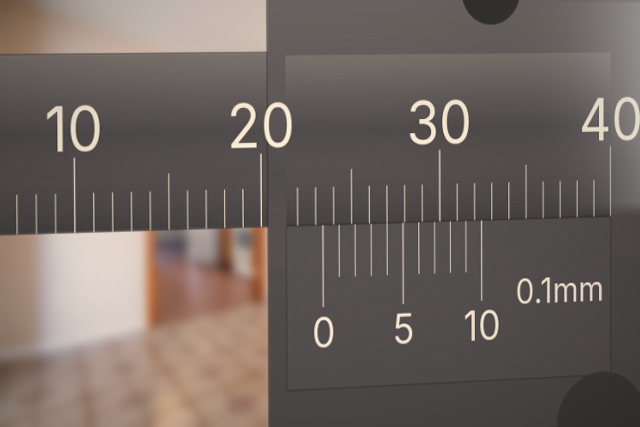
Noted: {"value": 23.4, "unit": "mm"}
